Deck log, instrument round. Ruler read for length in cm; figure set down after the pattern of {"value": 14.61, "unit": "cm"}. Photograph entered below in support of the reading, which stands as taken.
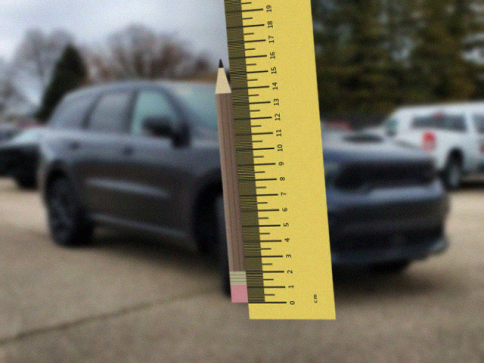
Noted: {"value": 16, "unit": "cm"}
